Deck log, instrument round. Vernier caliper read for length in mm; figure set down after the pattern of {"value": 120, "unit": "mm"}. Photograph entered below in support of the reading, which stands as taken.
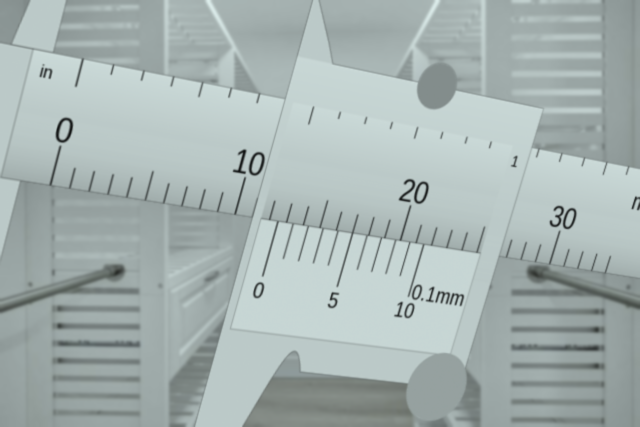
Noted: {"value": 12.5, "unit": "mm"}
